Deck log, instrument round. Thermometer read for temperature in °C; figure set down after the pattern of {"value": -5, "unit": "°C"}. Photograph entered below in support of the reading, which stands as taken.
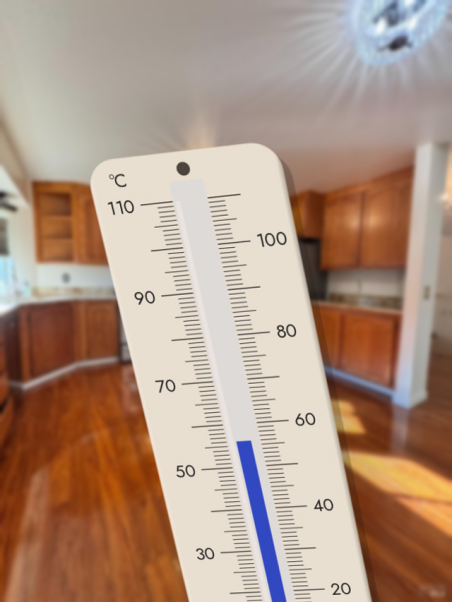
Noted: {"value": 56, "unit": "°C"}
